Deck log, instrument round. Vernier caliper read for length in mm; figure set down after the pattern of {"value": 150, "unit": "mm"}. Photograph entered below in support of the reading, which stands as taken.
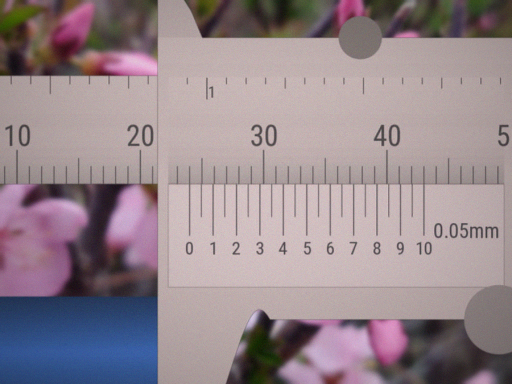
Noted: {"value": 24.0, "unit": "mm"}
